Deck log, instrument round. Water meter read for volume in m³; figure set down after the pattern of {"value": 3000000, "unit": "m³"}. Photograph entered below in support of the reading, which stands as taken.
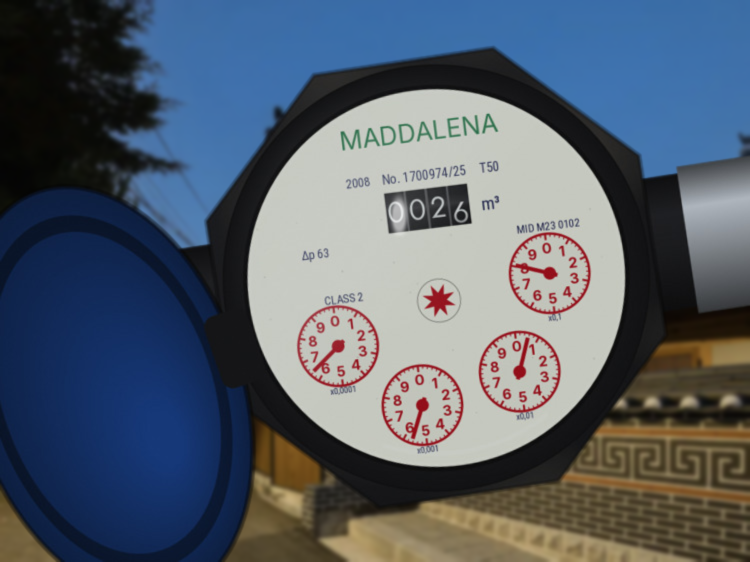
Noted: {"value": 25.8056, "unit": "m³"}
